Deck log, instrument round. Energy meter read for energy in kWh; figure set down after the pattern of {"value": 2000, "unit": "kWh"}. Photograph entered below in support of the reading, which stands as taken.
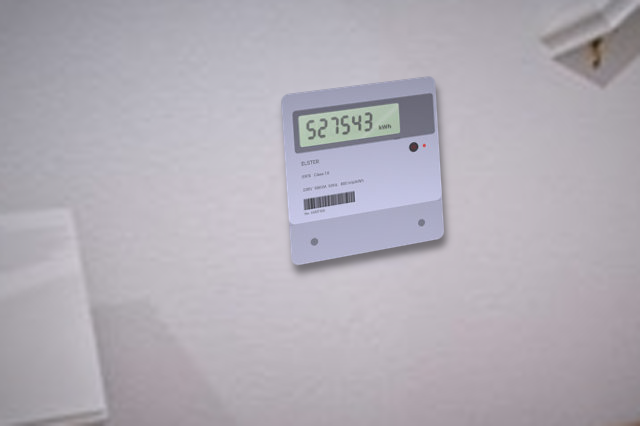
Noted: {"value": 527543, "unit": "kWh"}
